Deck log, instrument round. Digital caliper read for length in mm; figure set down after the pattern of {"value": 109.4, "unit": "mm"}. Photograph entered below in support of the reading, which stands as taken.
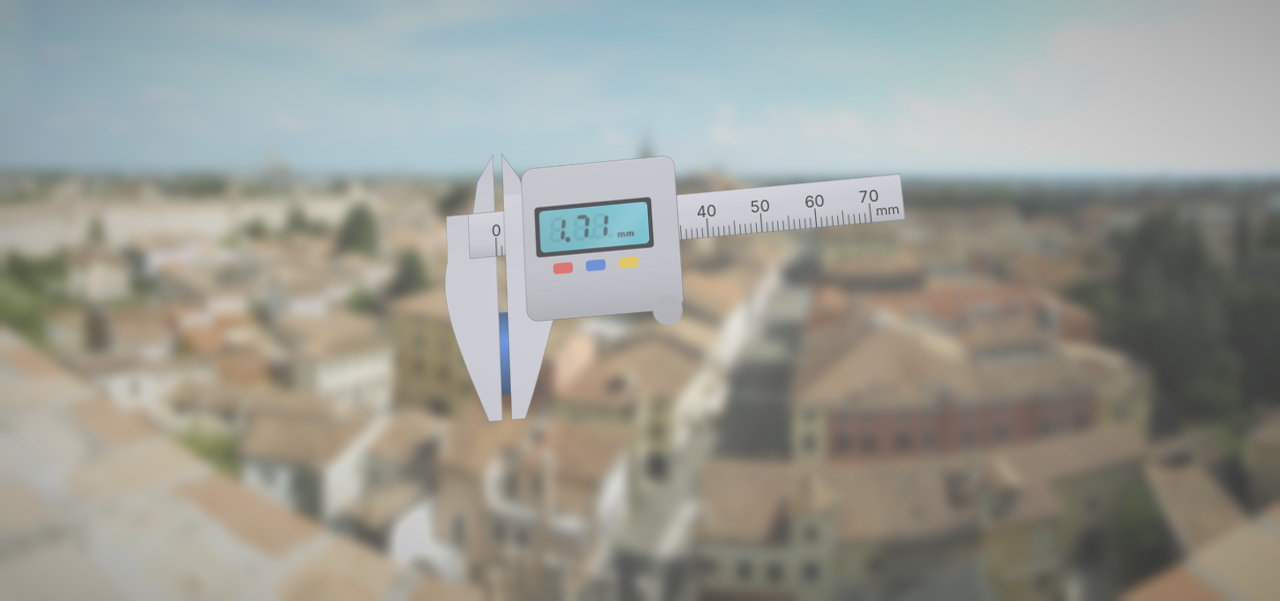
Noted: {"value": 1.71, "unit": "mm"}
